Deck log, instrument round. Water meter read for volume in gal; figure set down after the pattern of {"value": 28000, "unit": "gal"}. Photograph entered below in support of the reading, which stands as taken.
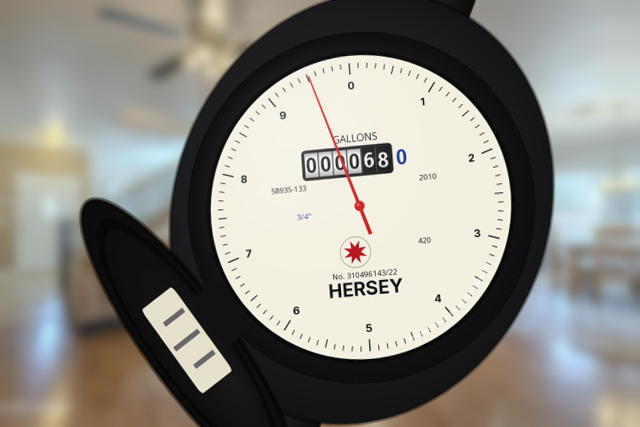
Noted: {"value": 679.5, "unit": "gal"}
